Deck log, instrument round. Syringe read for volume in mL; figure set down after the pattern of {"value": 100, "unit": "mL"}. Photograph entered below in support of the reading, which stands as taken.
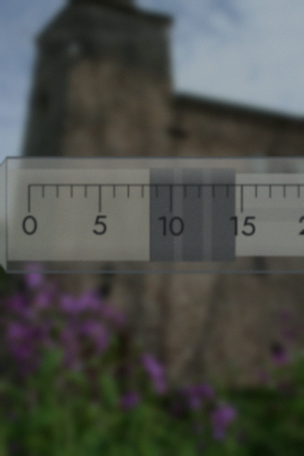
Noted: {"value": 8.5, "unit": "mL"}
